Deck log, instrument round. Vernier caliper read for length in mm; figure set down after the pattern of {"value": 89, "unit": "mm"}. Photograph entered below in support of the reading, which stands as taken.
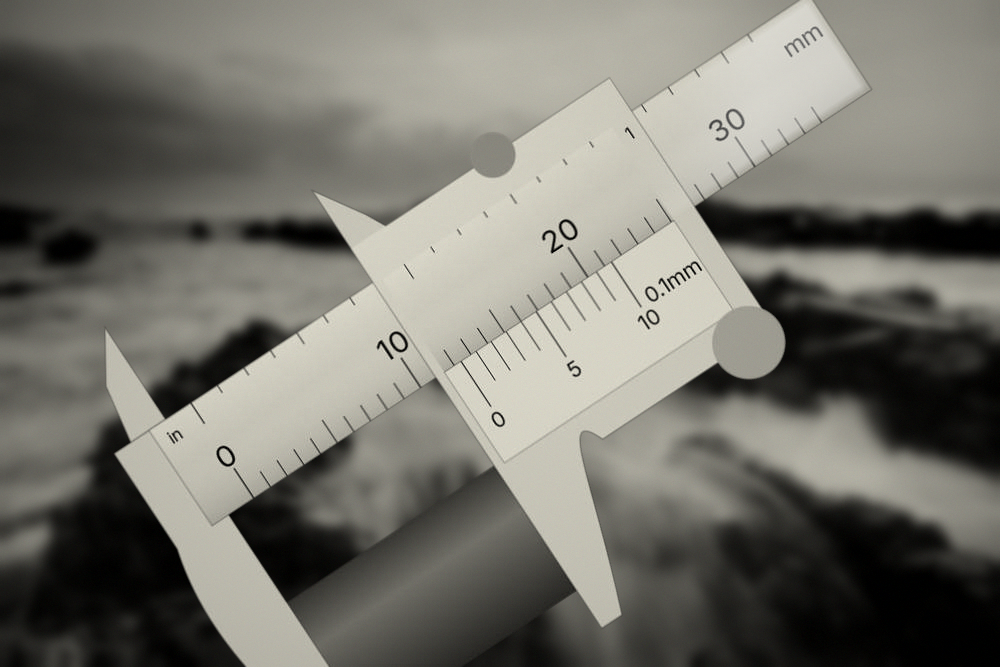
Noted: {"value": 12.4, "unit": "mm"}
